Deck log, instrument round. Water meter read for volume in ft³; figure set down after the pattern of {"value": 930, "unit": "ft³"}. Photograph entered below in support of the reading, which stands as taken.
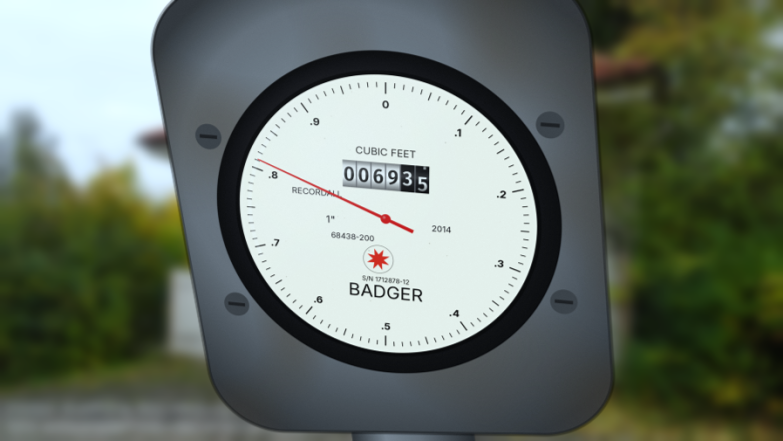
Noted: {"value": 6934.81, "unit": "ft³"}
